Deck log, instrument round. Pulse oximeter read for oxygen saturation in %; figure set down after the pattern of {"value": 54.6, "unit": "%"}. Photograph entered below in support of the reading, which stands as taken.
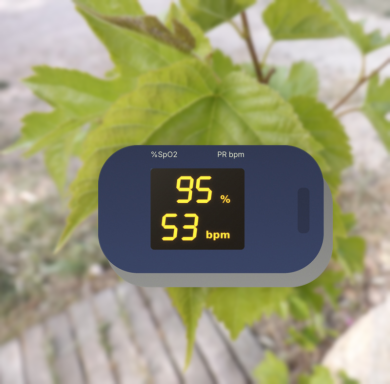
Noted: {"value": 95, "unit": "%"}
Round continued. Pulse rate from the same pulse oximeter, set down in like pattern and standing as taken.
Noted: {"value": 53, "unit": "bpm"}
